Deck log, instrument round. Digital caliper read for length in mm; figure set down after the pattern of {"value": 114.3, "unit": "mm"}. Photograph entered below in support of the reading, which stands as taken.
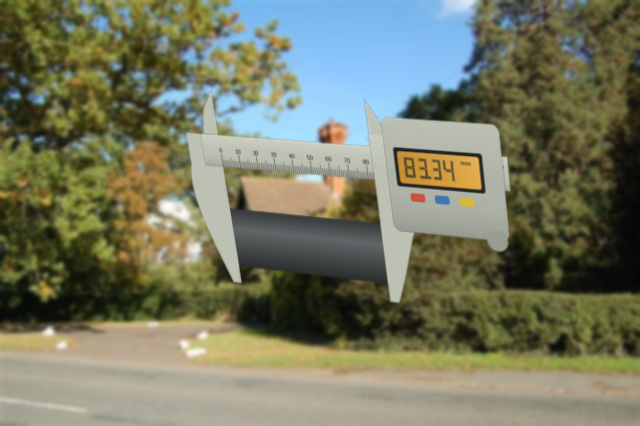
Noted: {"value": 83.34, "unit": "mm"}
